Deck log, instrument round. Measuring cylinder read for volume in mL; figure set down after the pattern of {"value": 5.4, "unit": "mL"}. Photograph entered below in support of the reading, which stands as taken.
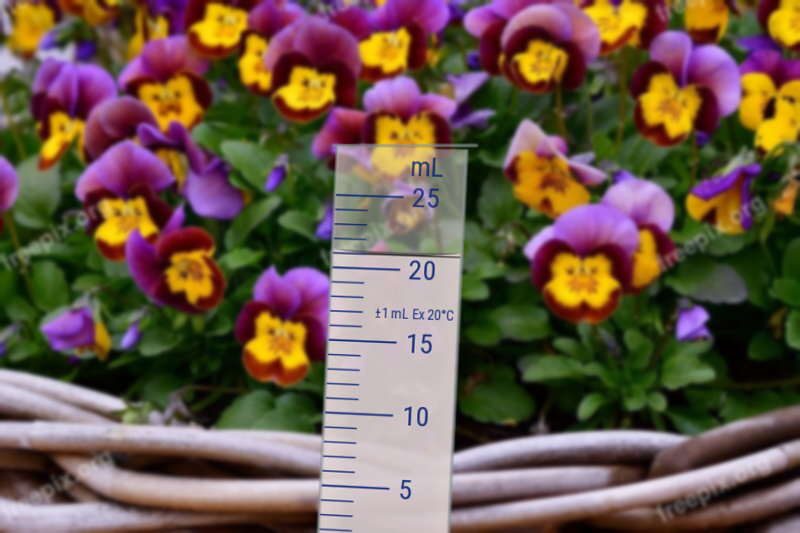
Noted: {"value": 21, "unit": "mL"}
